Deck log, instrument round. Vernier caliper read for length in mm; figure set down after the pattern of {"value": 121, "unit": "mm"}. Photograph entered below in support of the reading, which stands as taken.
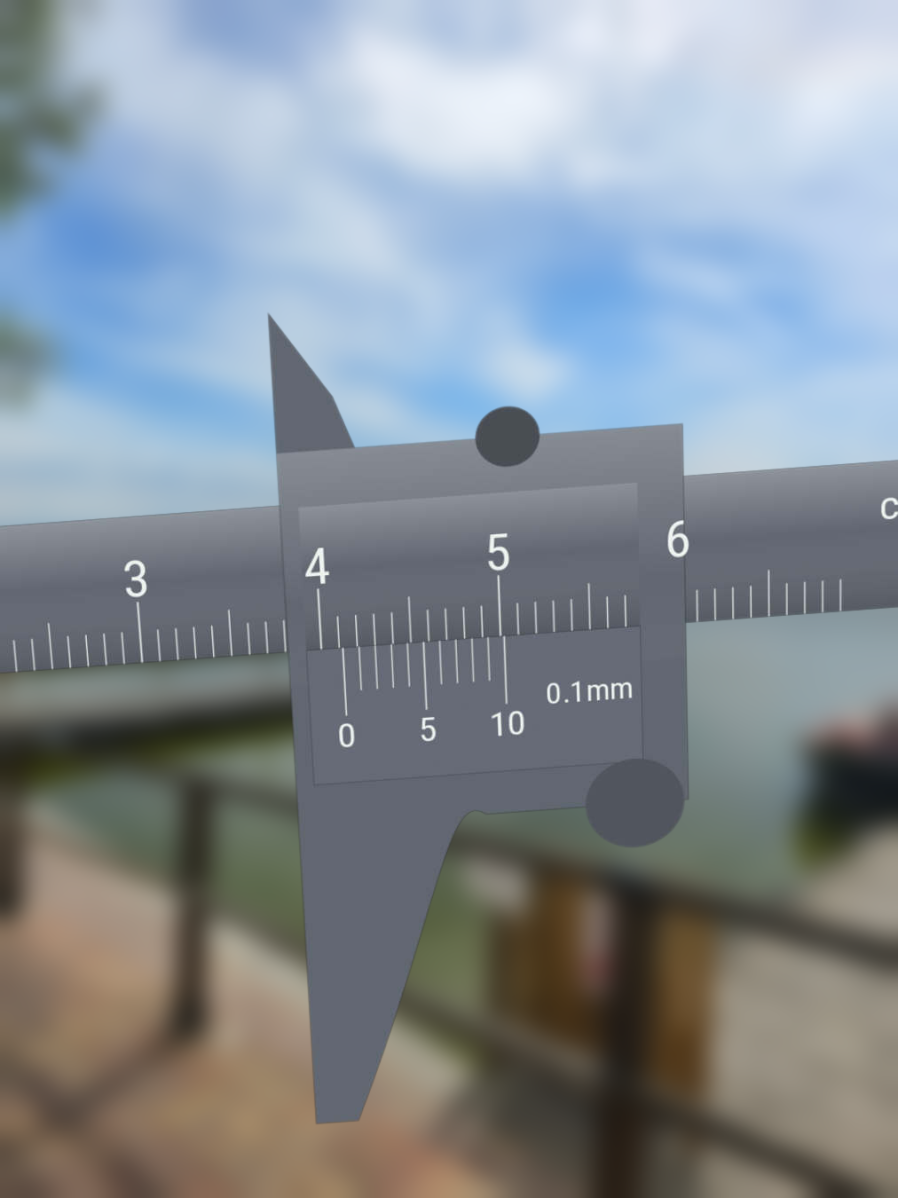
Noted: {"value": 41.2, "unit": "mm"}
